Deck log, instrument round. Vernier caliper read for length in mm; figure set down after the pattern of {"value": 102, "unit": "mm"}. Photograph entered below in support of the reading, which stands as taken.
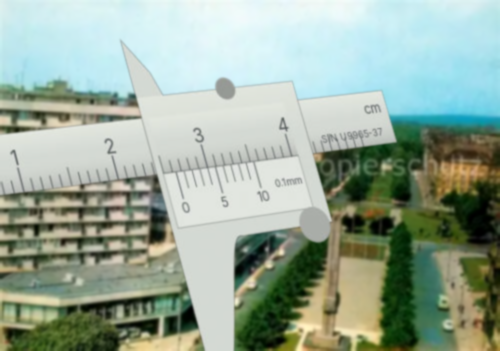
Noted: {"value": 26.4, "unit": "mm"}
